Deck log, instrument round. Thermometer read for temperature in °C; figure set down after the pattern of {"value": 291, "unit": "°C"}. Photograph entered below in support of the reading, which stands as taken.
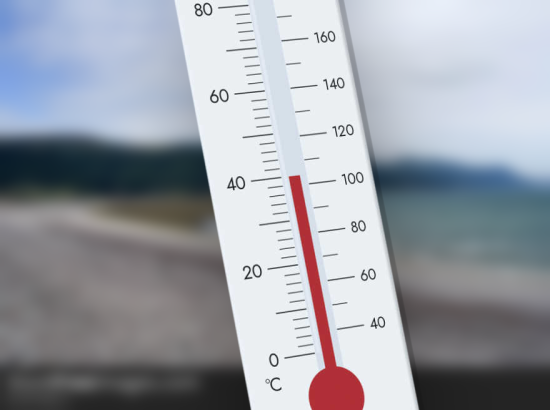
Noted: {"value": 40, "unit": "°C"}
